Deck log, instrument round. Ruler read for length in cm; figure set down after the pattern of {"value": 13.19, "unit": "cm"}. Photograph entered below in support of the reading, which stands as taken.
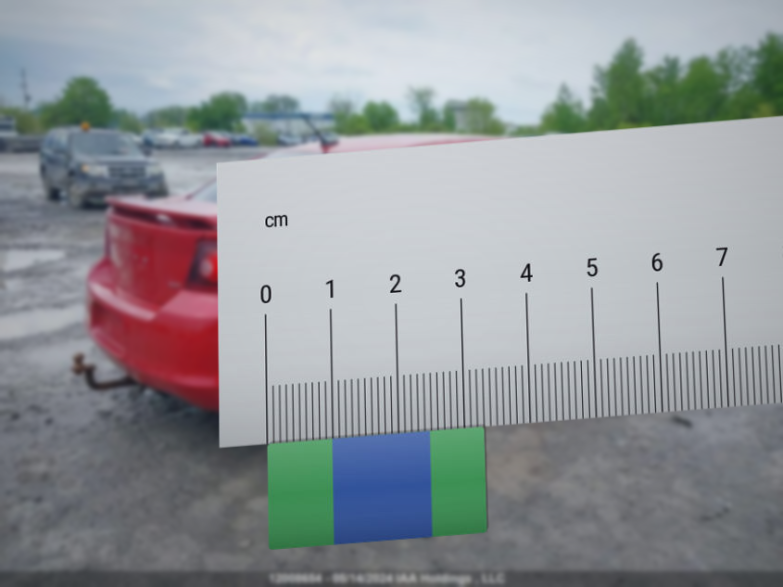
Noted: {"value": 3.3, "unit": "cm"}
